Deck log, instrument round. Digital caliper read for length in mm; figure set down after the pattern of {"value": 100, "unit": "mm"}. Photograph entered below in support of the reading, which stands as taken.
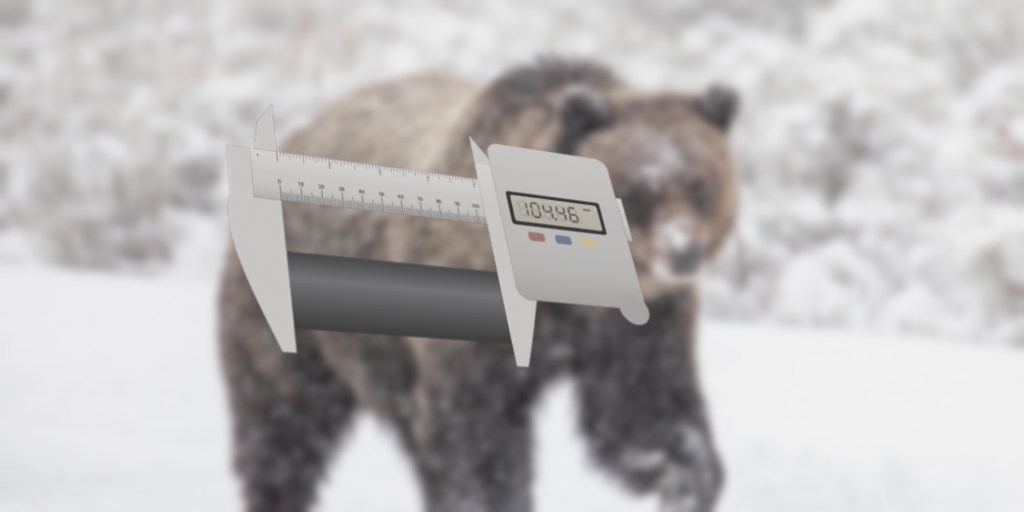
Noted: {"value": 104.46, "unit": "mm"}
